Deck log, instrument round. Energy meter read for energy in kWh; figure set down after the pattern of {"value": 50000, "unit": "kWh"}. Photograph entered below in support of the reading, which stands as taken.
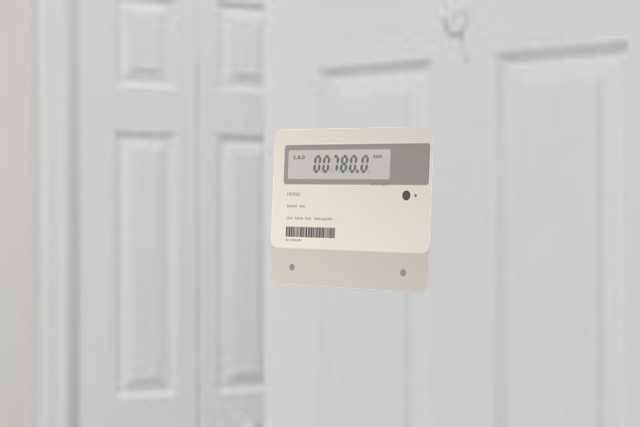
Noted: {"value": 780.0, "unit": "kWh"}
